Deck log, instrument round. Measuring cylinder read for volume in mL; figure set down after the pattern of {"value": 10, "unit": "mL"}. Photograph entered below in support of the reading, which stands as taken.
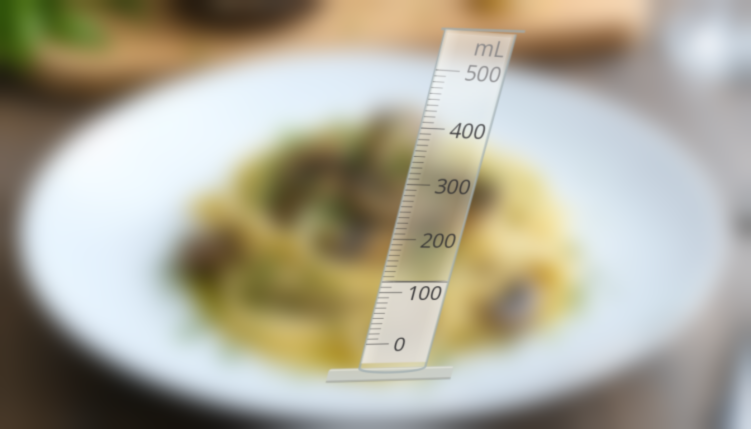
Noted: {"value": 120, "unit": "mL"}
